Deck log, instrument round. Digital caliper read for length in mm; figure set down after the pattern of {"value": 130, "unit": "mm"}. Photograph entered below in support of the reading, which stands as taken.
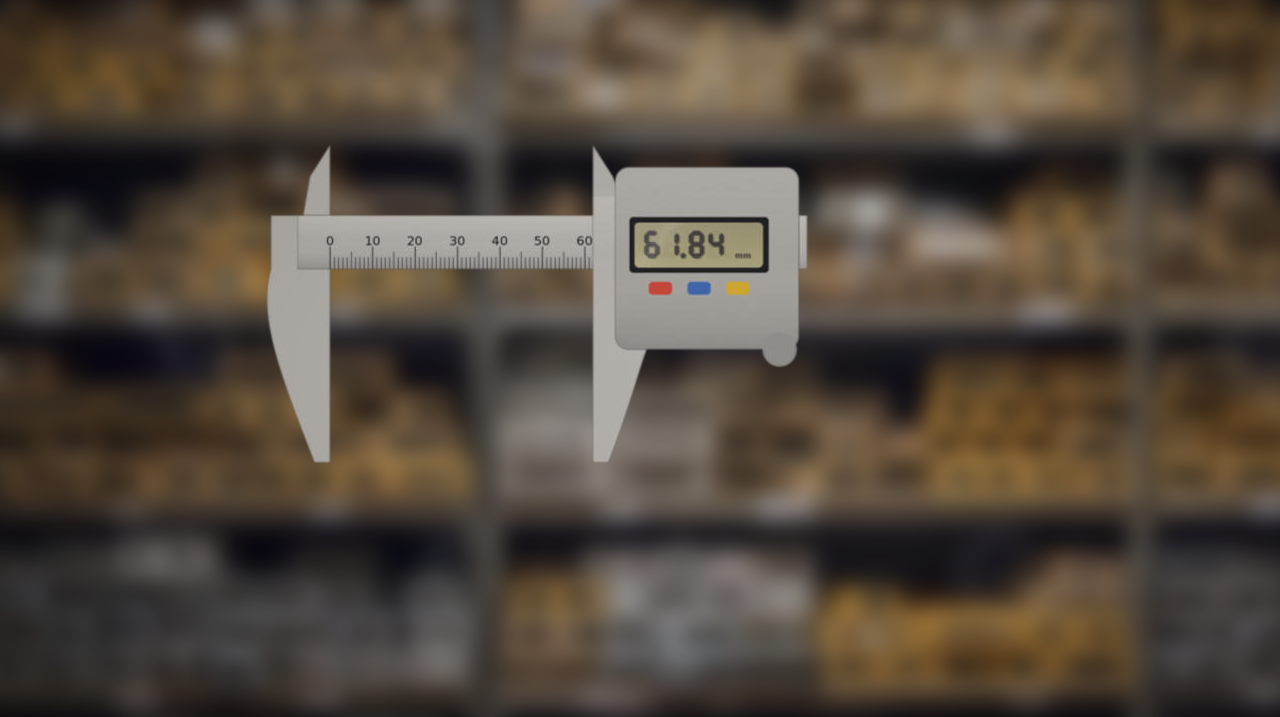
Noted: {"value": 61.84, "unit": "mm"}
